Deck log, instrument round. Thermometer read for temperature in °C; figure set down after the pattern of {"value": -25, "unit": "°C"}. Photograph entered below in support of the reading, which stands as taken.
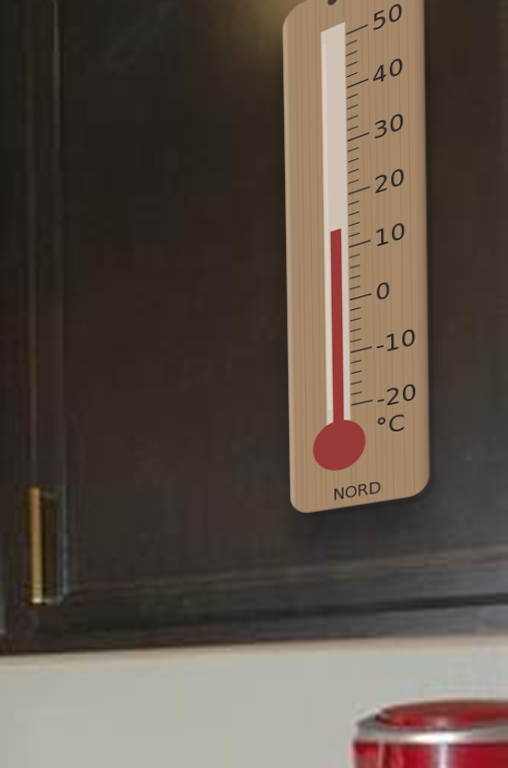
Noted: {"value": 14, "unit": "°C"}
